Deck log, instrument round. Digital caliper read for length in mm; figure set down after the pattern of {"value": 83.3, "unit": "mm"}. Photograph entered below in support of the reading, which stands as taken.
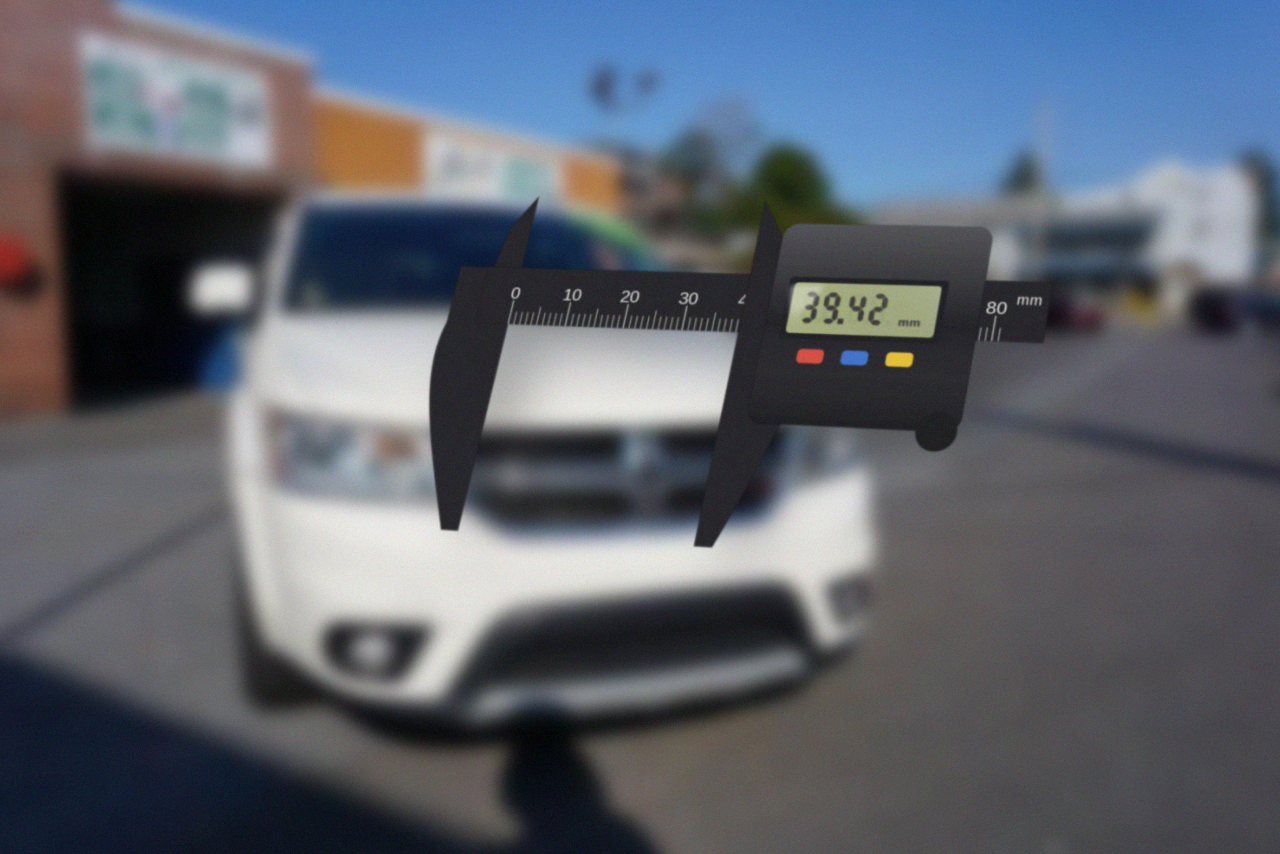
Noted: {"value": 39.42, "unit": "mm"}
